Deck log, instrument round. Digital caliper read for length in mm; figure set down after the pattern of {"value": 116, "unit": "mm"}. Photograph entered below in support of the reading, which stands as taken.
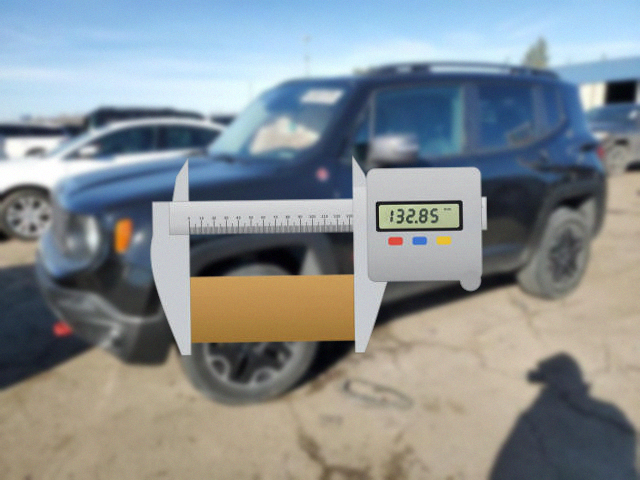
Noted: {"value": 132.85, "unit": "mm"}
